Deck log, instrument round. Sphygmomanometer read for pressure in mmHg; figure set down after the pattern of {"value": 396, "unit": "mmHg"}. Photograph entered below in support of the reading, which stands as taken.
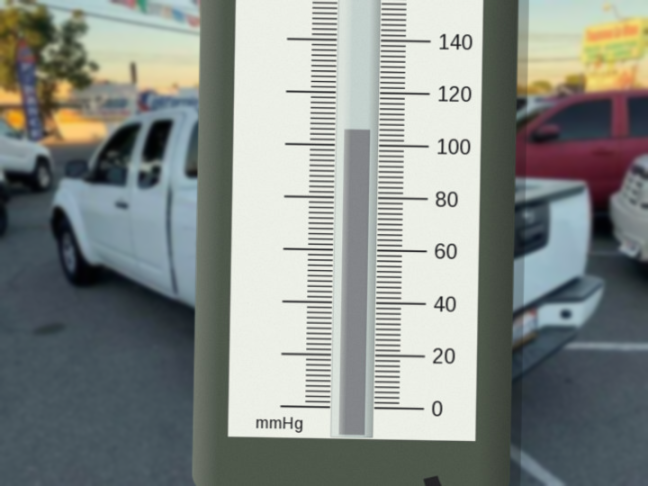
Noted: {"value": 106, "unit": "mmHg"}
